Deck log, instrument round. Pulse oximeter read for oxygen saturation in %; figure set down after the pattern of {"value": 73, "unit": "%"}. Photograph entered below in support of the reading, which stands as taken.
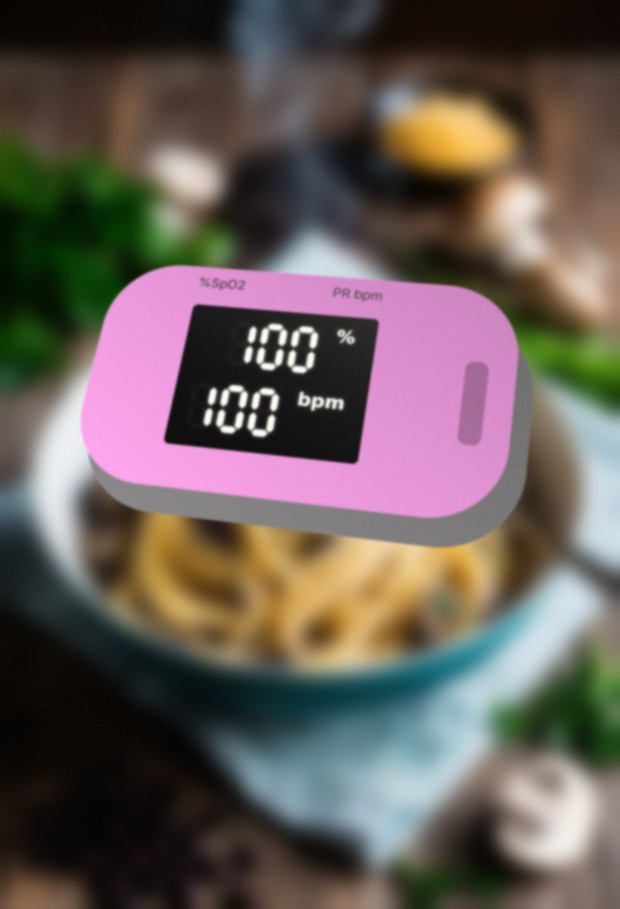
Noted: {"value": 100, "unit": "%"}
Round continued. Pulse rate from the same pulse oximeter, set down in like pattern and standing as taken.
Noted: {"value": 100, "unit": "bpm"}
